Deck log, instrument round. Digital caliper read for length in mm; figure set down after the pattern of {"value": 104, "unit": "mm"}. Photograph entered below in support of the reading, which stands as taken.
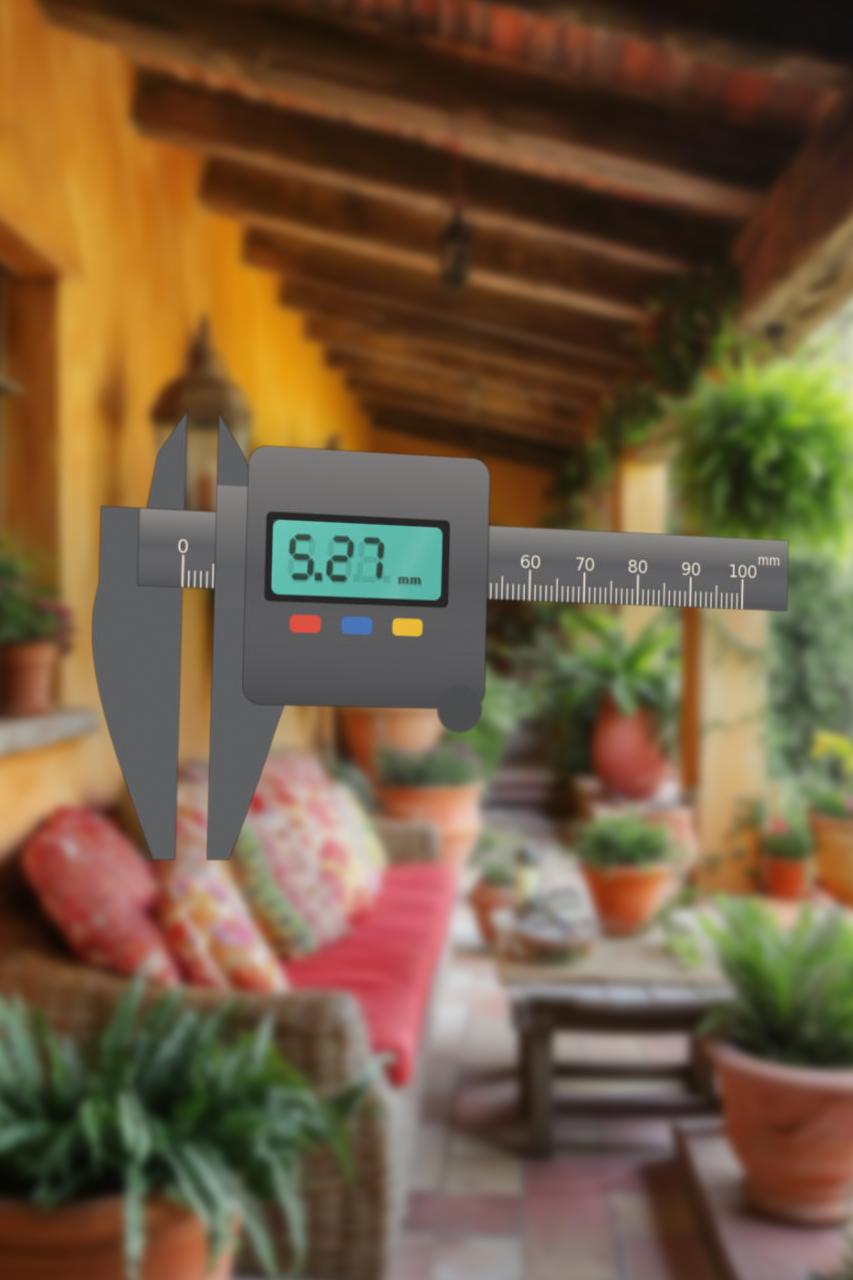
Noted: {"value": 5.27, "unit": "mm"}
